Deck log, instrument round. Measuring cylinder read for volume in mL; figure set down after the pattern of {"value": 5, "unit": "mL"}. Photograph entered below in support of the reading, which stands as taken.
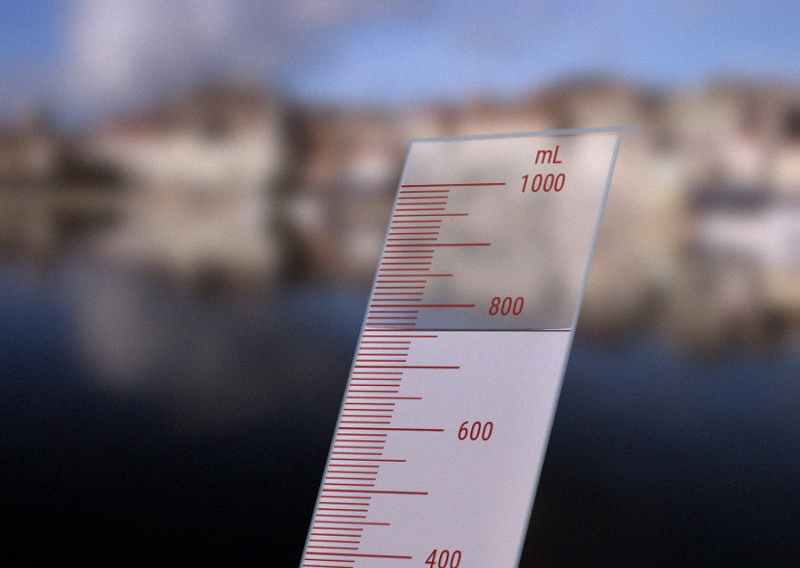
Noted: {"value": 760, "unit": "mL"}
